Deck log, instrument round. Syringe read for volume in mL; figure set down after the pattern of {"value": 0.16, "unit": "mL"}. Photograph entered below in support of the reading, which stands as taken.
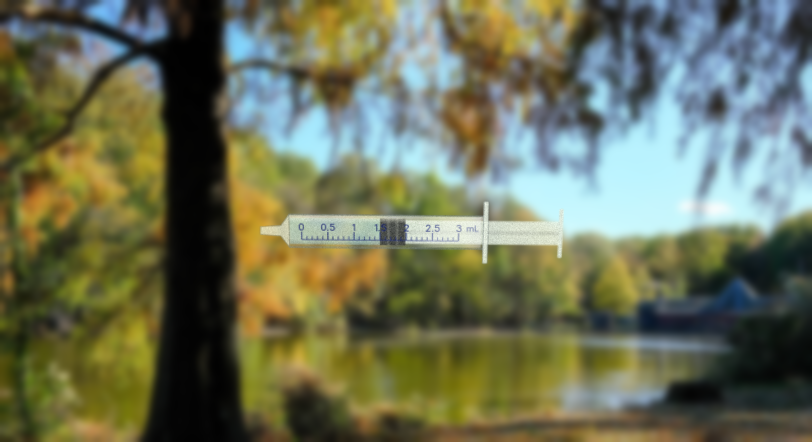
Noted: {"value": 1.5, "unit": "mL"}
